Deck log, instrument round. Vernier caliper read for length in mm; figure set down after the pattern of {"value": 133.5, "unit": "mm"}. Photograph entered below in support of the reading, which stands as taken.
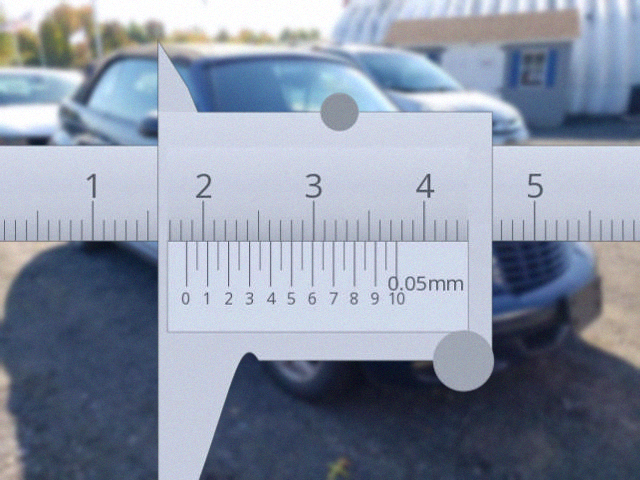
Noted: {"value": 18.5, "unit": "mm"}
